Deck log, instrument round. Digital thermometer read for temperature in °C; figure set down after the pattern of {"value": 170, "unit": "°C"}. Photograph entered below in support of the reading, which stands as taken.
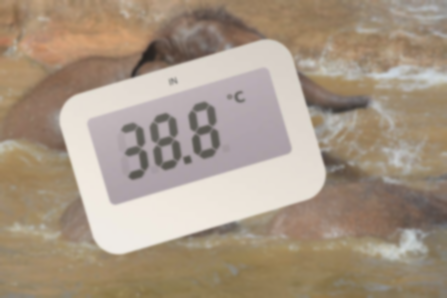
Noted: {"value": 38.8, "unit": "°C"}
